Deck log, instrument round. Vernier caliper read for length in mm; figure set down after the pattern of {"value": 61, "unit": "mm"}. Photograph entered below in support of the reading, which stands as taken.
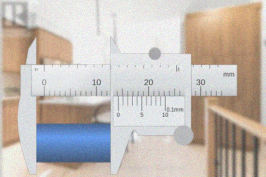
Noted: {"value": 14.2, "unit": "mm"}
